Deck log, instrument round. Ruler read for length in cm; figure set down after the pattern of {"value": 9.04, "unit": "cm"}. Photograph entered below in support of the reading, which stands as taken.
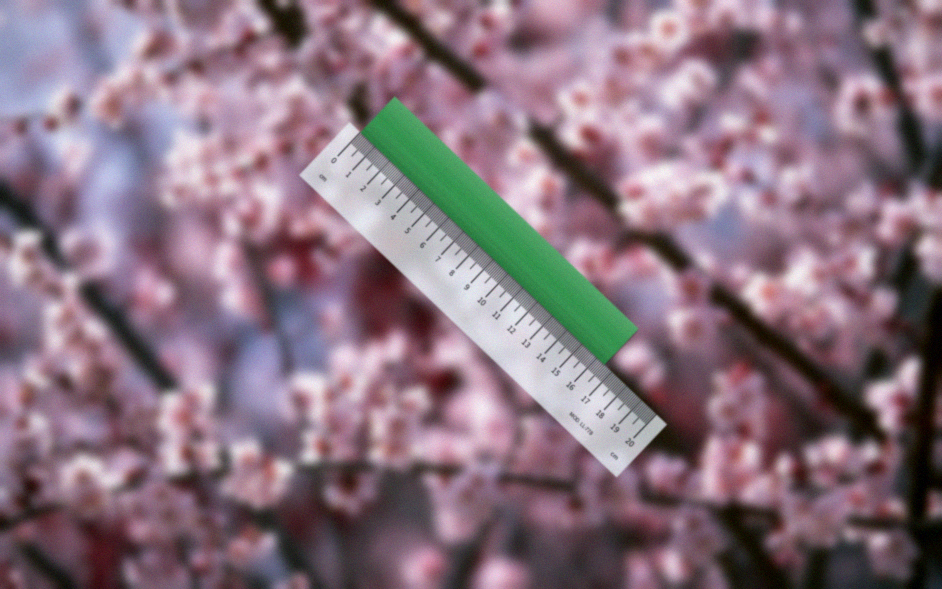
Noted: {"value": 16.5, "unit": "cm"}
